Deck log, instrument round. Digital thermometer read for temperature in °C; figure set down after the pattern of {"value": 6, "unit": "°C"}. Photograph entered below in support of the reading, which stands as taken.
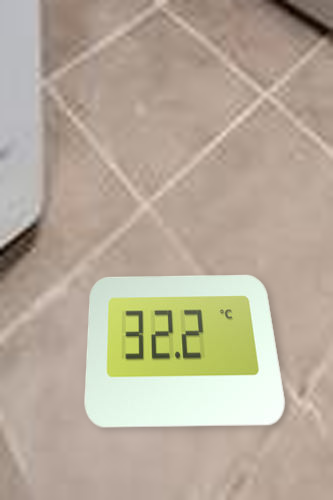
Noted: {"value": 32.2, "unit": "°C"}
